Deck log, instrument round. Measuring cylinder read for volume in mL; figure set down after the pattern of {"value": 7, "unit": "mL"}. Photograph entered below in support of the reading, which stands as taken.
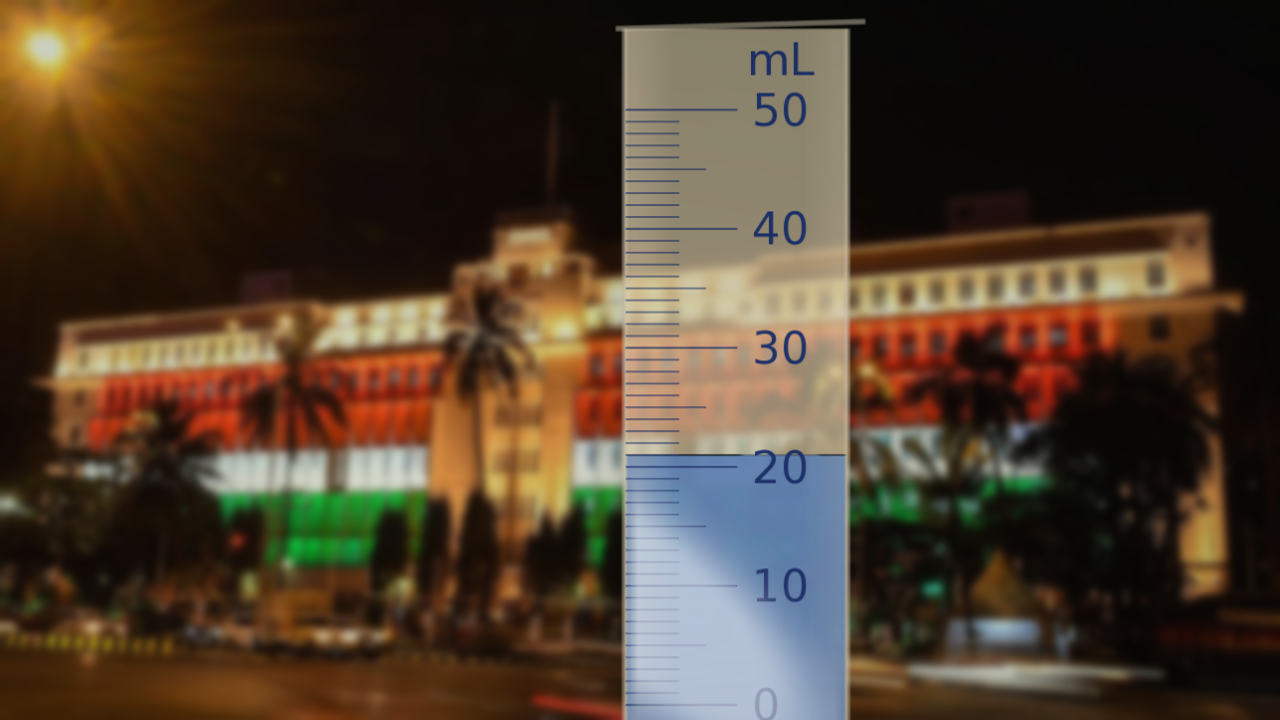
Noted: {"value": 21, "unit": "mL"}
